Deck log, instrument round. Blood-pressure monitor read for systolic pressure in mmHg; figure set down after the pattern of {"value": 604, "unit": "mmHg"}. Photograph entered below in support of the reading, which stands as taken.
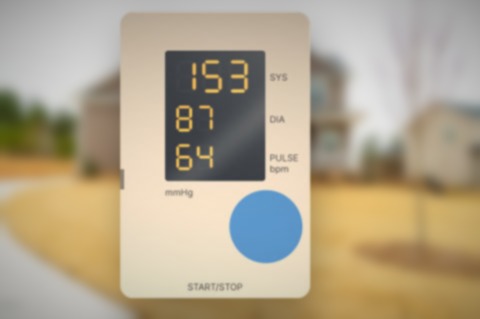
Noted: {"value": 153, "unit": "mmHg"}
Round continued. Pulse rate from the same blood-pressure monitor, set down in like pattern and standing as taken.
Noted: {"value": 64, "unit": "bpm"}
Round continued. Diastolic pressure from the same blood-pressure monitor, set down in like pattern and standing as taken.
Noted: {"value": 87, "unit": "mmHg"}
